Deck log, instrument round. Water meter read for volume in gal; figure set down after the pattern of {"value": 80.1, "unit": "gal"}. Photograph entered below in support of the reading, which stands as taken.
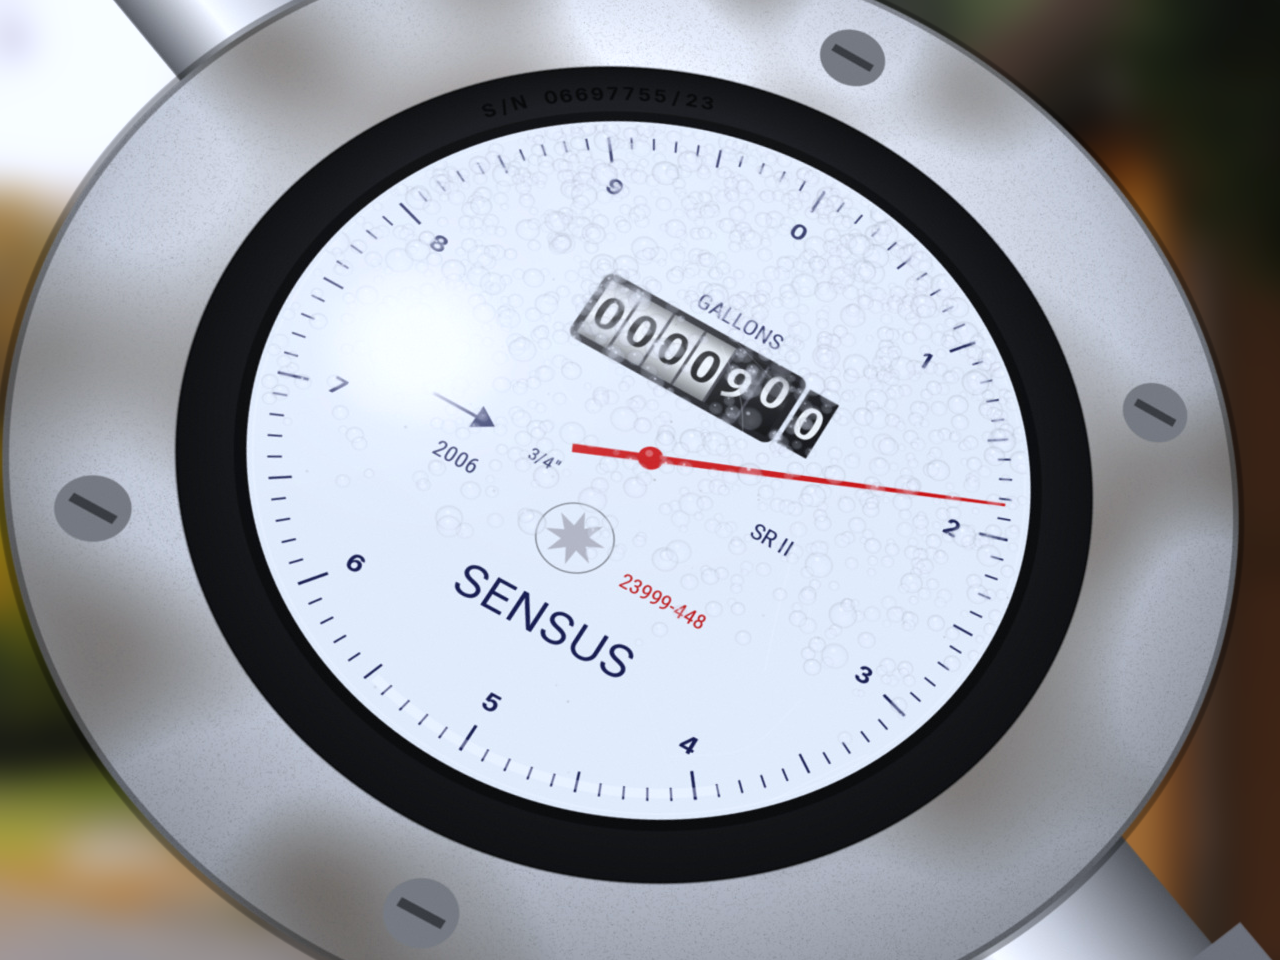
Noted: {"value": 901.8, "unit": "gal"}
